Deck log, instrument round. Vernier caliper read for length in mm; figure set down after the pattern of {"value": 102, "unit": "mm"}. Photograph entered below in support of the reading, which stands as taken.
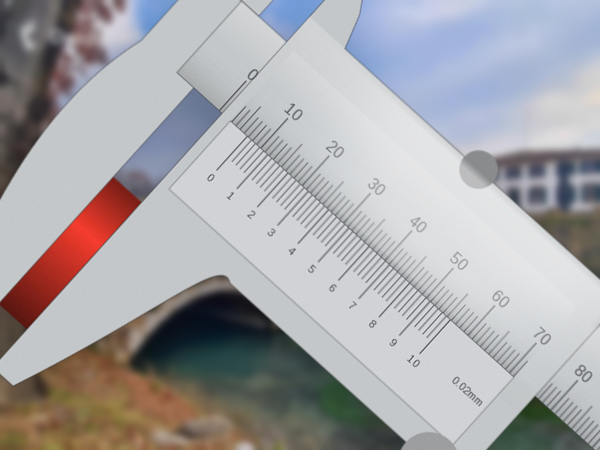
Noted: {"value": 6.8, "unit": "mm"}
